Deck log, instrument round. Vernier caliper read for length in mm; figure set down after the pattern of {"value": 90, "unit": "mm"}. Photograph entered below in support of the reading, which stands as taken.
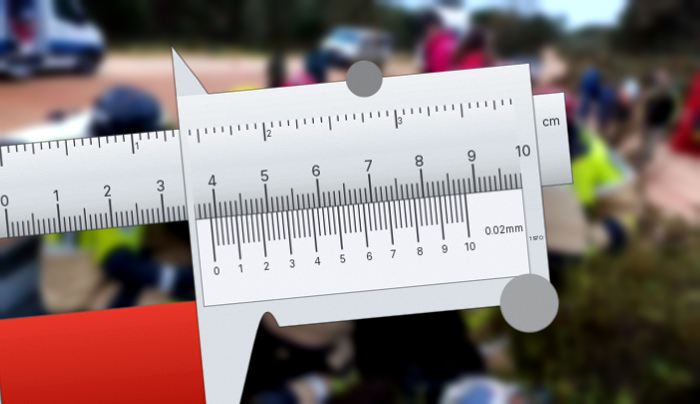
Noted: {"value": 39.0, "unit": "mm"}
